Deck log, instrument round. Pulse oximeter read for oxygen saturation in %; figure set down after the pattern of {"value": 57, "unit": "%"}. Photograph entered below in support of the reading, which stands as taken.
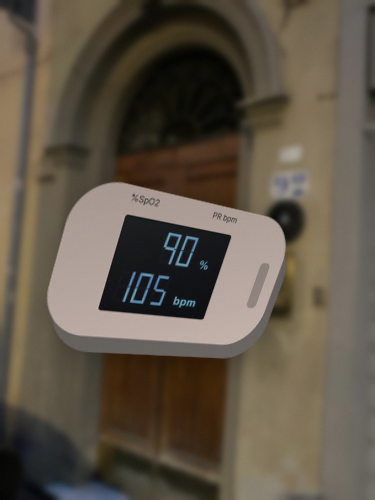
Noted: {"value": 90, "unit": "%"}
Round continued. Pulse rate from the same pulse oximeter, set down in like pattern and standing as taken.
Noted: {"value": 105, "unit": "bpm"}
